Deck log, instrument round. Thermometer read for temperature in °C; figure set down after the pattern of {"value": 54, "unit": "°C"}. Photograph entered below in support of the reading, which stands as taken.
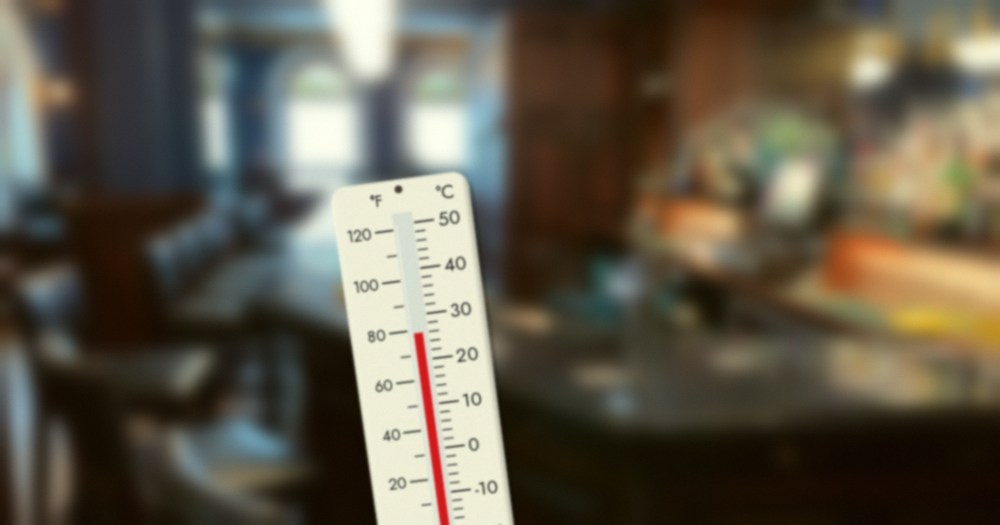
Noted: {"value": 26, "unit": "°C"}
